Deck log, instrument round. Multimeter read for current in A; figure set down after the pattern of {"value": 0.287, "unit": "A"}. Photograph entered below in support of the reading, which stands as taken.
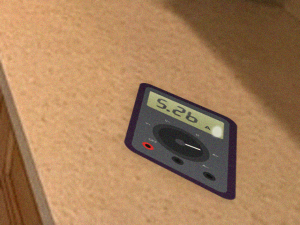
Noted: {"value": 5.26, "unit": "A"}
